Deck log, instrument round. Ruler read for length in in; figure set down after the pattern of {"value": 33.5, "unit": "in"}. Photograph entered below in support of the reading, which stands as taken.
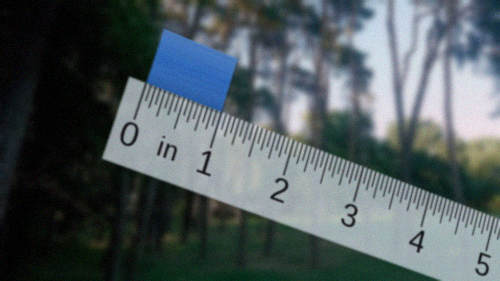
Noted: {"value": 1, "unit": "in"}
